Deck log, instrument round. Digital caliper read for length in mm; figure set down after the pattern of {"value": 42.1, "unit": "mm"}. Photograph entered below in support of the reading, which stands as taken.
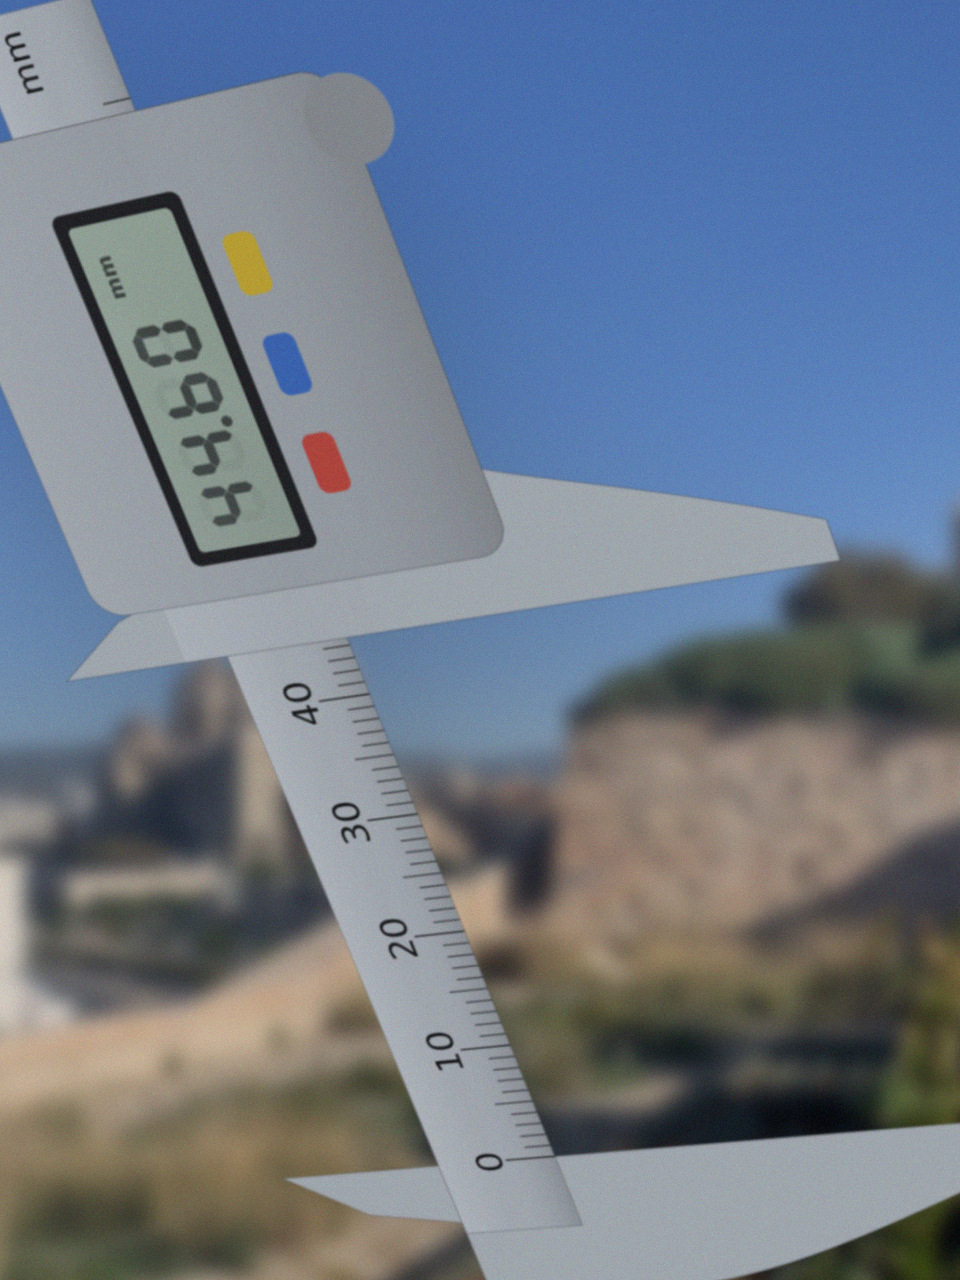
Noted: {"value": 44.60, "unit": "mm"}
